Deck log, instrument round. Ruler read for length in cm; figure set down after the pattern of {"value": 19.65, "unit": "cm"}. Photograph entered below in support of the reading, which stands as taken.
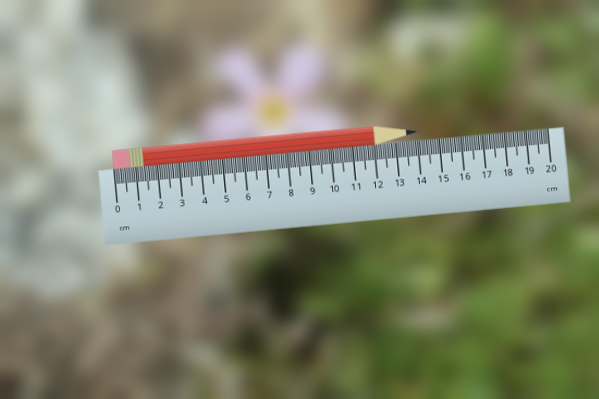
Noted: {"value": 14, "unit": "cm"}
